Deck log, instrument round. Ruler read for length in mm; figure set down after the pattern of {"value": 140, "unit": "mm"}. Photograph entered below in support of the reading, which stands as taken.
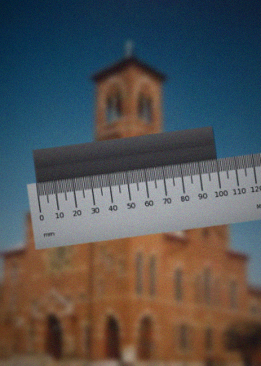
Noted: {"value": 100, "unit": "mm"}
